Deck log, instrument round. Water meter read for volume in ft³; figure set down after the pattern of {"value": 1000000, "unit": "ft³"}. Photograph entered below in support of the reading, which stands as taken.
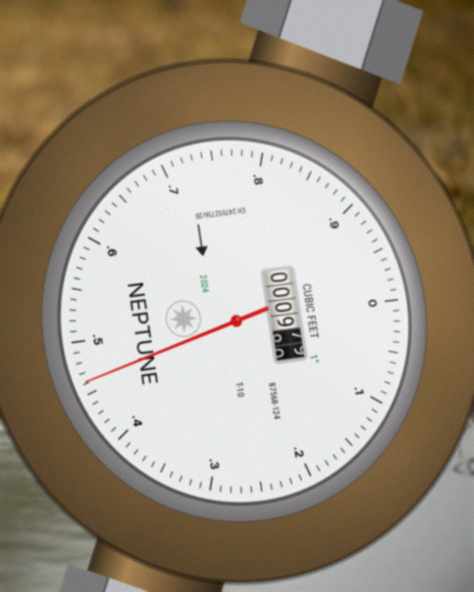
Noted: {"value": 979.46, "unit": "ft³"}
